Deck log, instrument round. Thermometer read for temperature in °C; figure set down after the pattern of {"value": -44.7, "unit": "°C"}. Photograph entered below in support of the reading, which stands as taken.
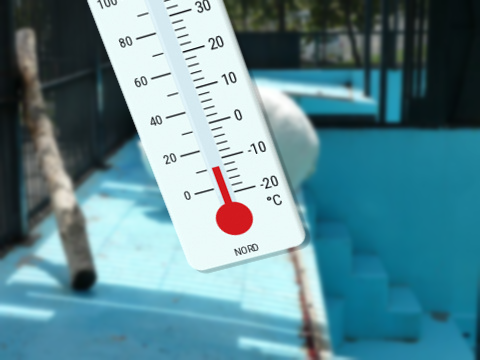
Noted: {"value": -12, "unit": "°C"}
